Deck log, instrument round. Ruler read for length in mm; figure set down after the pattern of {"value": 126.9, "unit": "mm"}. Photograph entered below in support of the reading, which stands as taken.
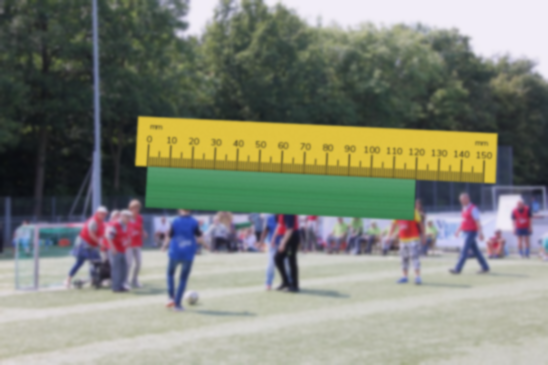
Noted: {"value": 120, "unit": "mm"}
